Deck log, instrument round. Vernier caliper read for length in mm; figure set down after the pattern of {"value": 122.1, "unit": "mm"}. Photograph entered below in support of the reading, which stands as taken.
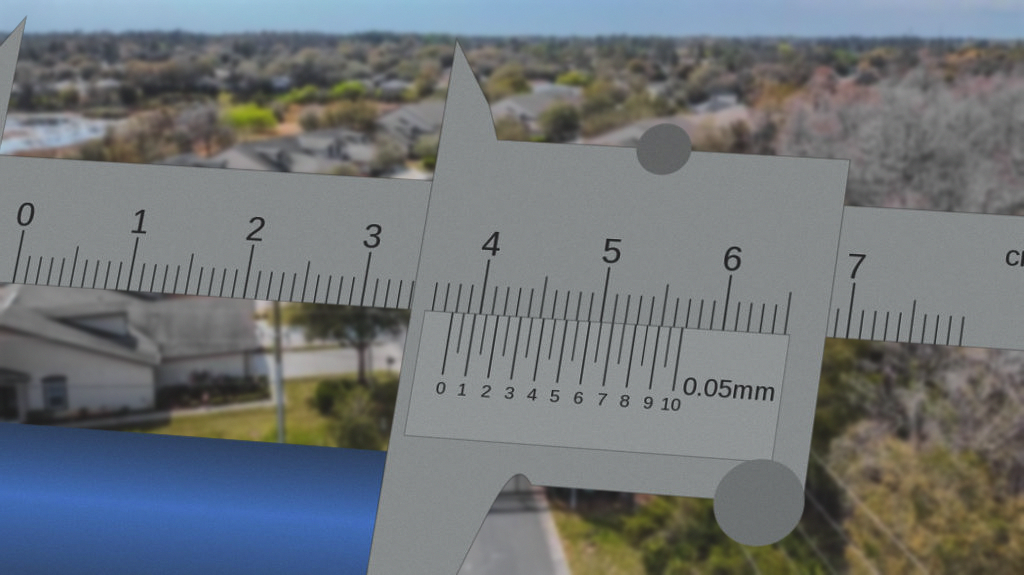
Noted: {"value": 37.7, "unit": "mm"}
